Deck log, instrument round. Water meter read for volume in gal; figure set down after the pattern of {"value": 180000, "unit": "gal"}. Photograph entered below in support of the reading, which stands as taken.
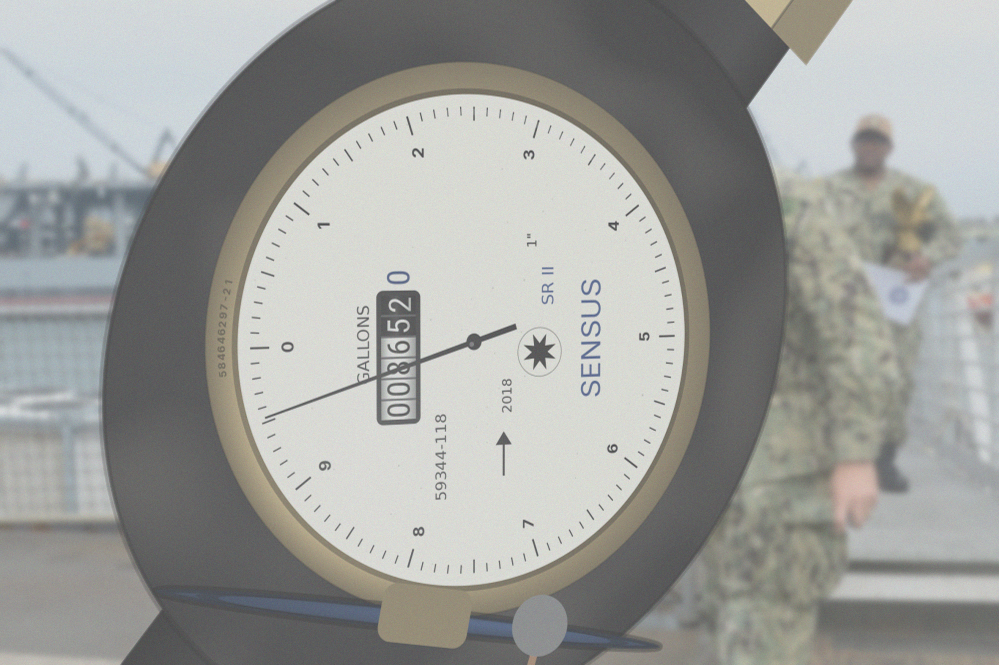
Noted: {"value": 86519.5, "unit": "gal"}
